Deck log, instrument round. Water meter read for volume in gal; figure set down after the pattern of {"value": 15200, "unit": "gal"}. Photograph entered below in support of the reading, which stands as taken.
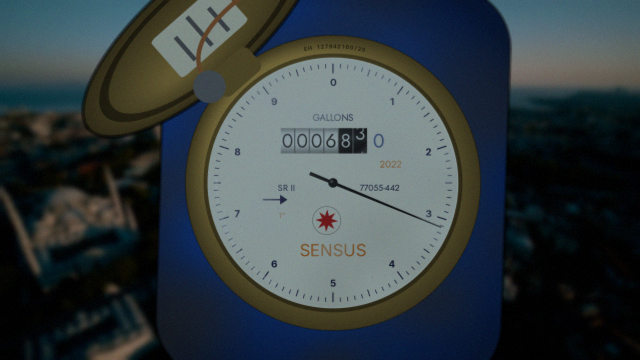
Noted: {"value": 6833.1, "unit": "gal"}
